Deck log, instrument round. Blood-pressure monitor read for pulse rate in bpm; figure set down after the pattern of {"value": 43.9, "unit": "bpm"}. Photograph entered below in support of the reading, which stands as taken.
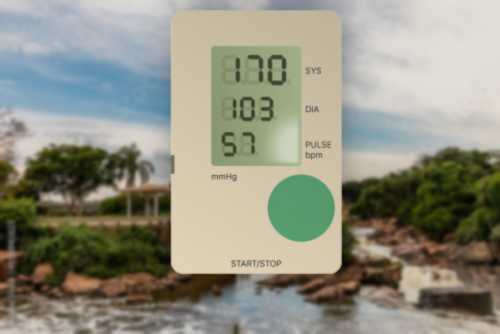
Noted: {"value": 57, "unit": "bpm"}
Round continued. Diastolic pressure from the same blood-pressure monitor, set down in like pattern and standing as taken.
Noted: {"value": 103, "unit": "mmHg"}
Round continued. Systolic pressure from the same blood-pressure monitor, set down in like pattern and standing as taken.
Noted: {"value": 170, "unit": "mmHg"}
